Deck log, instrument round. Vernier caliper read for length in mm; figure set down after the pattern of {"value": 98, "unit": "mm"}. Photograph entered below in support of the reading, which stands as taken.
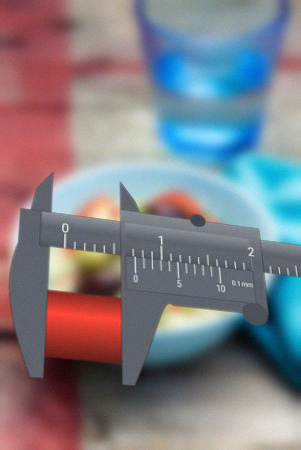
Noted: {"value": 7.2, "unit": "mm"}
